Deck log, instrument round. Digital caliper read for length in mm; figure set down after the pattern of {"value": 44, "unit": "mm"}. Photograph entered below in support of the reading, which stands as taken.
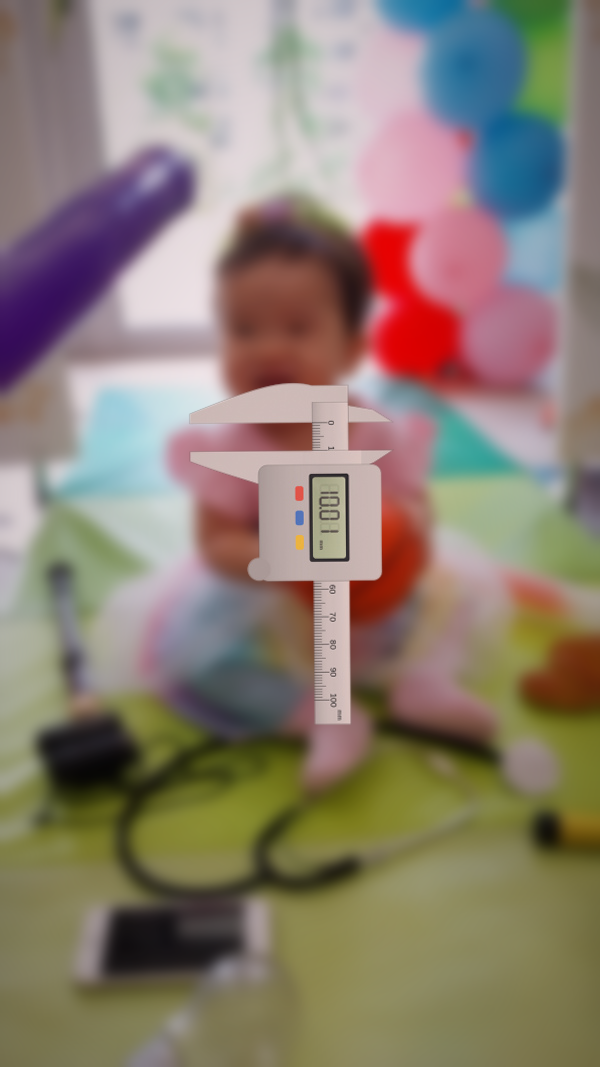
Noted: {"value": 10.01, "unit": "mm"}
